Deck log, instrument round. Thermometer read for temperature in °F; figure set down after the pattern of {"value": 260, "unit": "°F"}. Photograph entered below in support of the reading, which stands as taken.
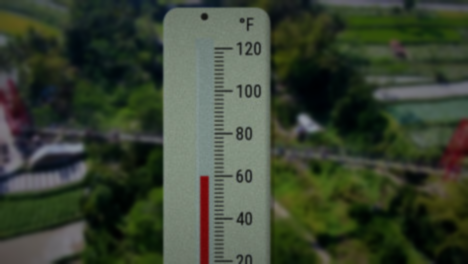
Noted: {"value": 60, "unit": "°F"}
